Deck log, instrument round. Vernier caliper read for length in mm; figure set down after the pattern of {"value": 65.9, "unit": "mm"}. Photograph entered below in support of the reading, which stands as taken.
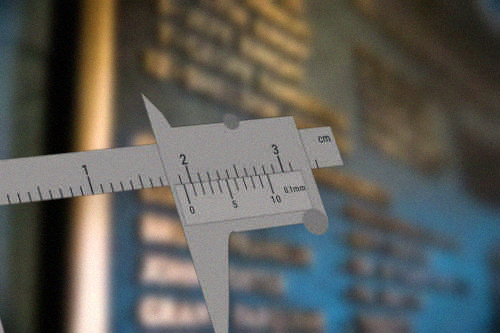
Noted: {"value": 19.2, "unit": "mm"}
